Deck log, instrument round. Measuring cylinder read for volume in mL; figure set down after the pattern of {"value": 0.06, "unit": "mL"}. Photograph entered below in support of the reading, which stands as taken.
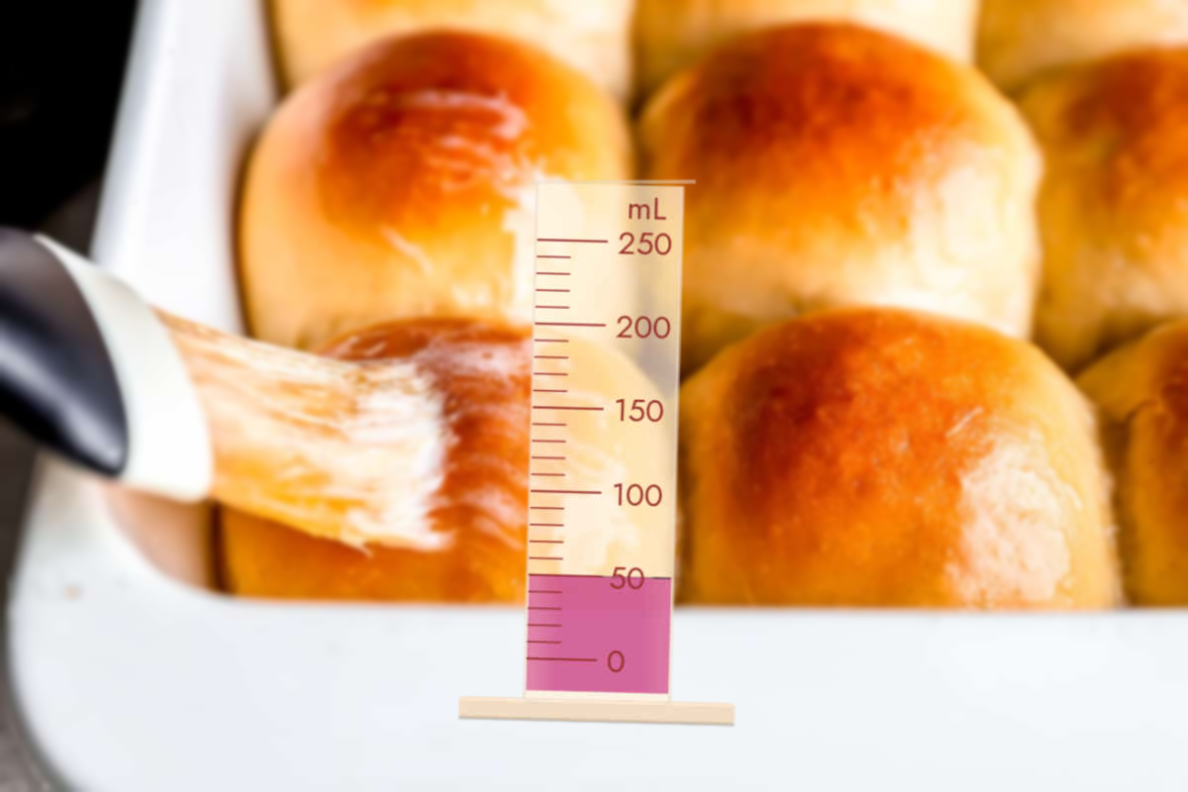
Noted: {"value": 50, "unit": "mL"}
